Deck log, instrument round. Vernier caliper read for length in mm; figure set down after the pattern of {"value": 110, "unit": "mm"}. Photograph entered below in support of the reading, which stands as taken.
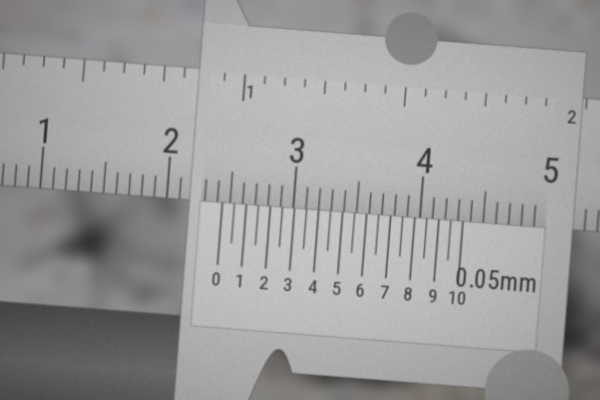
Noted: {"value": 24.4, "unit": "mm"}
